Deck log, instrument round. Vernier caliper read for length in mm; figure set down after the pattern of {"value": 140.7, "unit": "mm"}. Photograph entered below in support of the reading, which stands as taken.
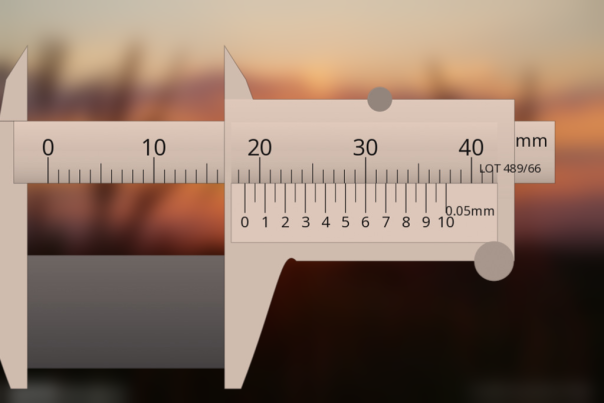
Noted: {"value": 18.6, "unit": "mm"}
